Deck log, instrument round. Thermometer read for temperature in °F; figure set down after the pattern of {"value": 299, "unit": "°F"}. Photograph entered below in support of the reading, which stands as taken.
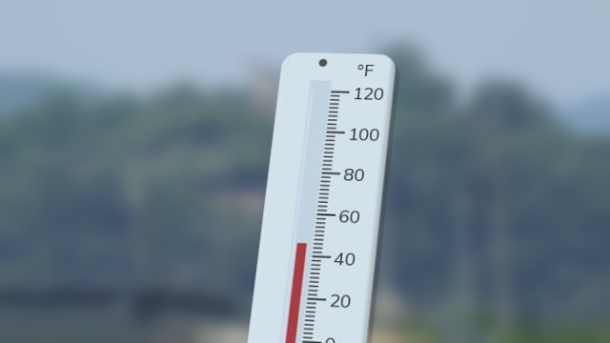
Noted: {"value": 46, "unit": "°F"}
